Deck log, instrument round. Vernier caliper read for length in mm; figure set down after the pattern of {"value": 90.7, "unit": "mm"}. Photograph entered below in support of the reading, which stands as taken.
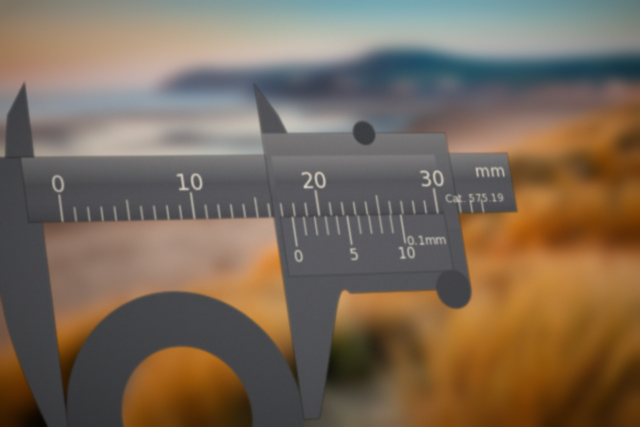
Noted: {"value": 17.8, "unit": "mm"}
